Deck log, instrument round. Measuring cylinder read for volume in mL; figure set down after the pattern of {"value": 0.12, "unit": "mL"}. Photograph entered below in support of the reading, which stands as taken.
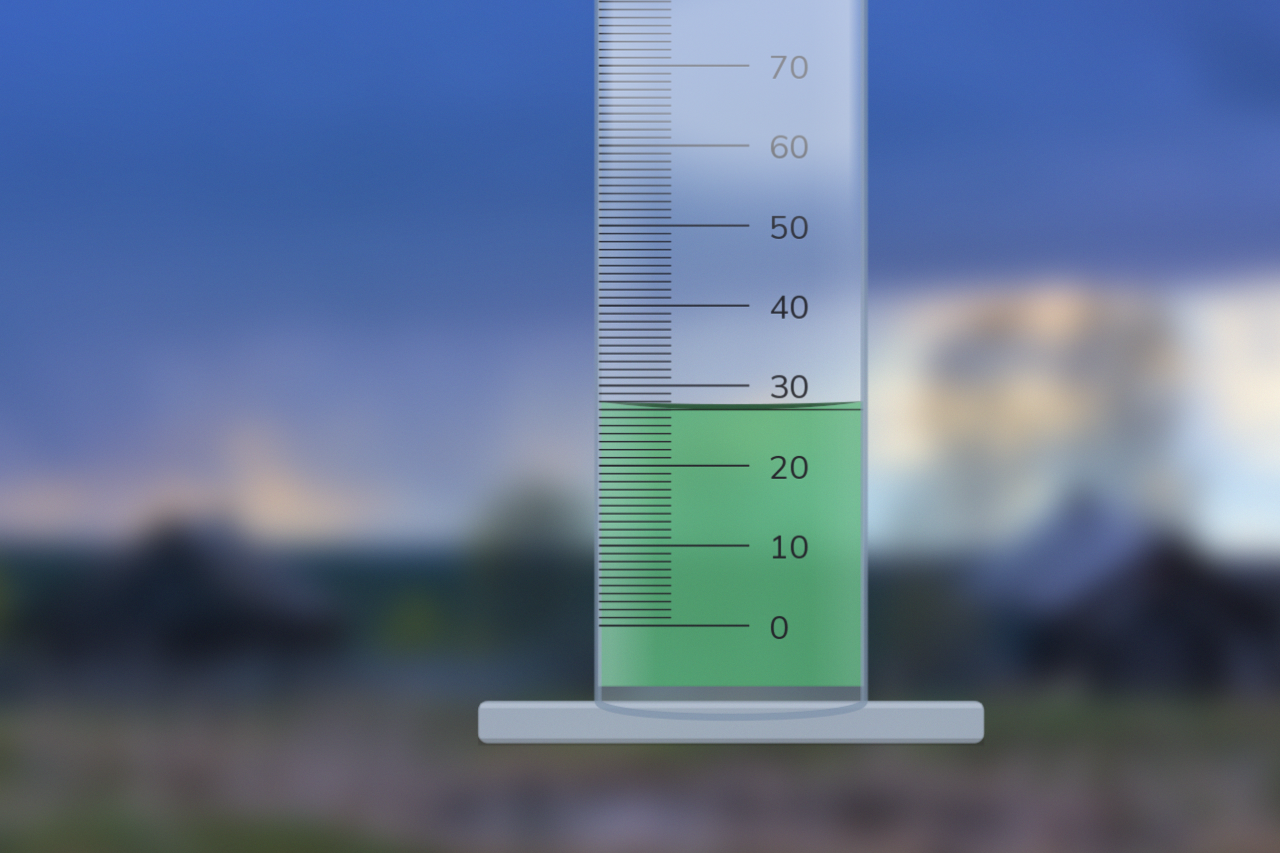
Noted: {"value": 27, "unit": "mL"}
